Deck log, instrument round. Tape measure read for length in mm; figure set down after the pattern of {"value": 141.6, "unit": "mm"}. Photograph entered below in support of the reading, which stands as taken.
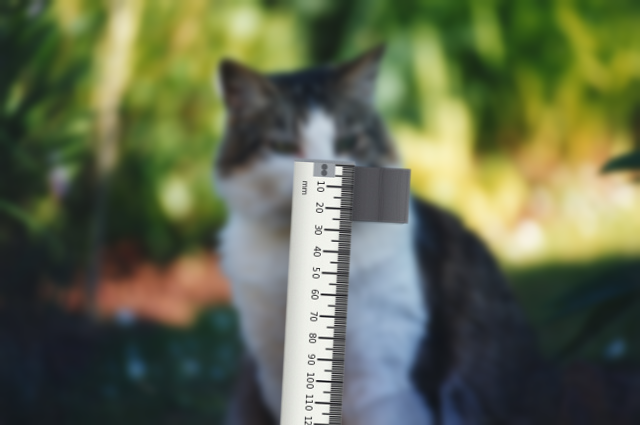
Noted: {"value": 25, "unit": "mm"}
